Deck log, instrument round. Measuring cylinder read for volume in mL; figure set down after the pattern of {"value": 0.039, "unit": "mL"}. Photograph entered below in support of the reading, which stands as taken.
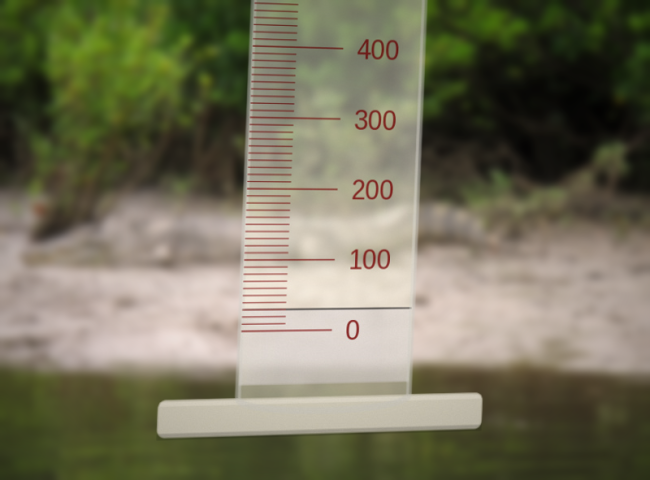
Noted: {"value": 30, "unit": "mL"}
